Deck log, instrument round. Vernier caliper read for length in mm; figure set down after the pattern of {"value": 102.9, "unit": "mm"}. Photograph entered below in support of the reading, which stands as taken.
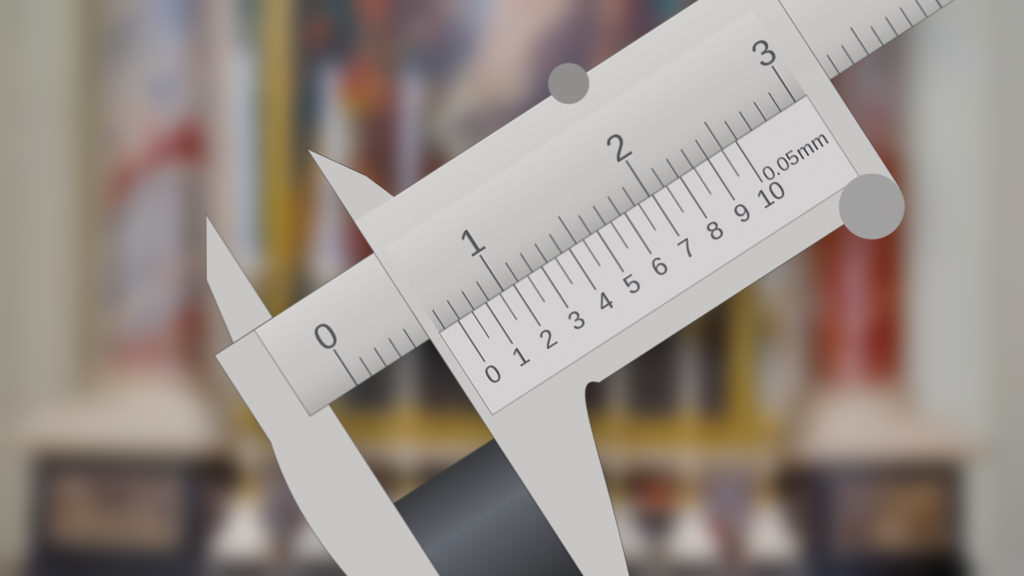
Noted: {"value": 6.9, "unit": "mm"}
